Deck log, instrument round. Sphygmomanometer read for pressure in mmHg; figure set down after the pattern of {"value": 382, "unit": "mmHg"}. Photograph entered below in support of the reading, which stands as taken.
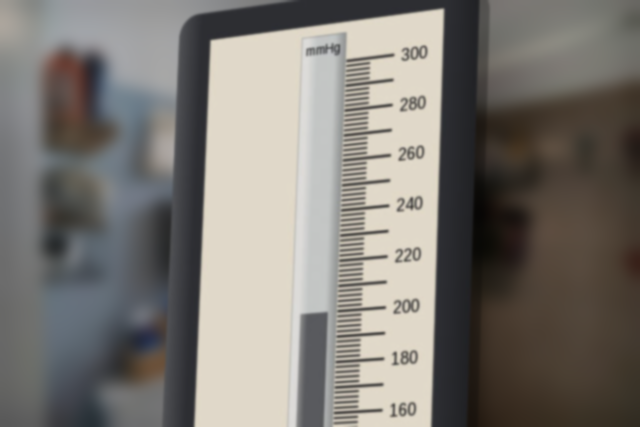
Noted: {"value": 200, "unit": "mmHg"}
